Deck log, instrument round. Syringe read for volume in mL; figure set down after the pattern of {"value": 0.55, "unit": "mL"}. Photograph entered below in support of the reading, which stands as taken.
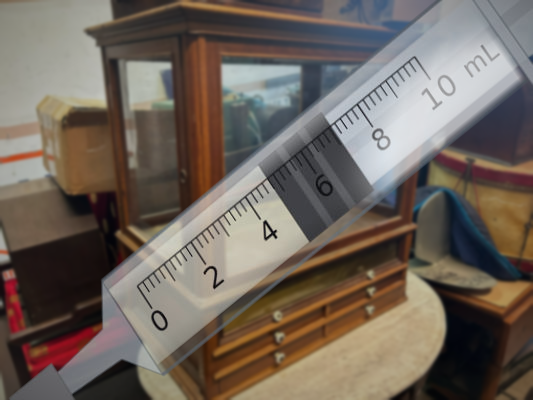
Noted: {"value": 4.8, "unit": "mL"}
